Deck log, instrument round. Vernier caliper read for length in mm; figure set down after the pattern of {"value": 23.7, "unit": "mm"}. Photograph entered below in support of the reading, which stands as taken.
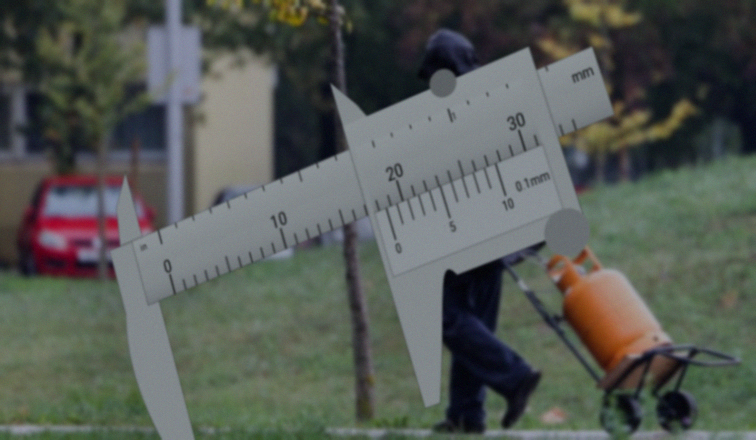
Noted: {"value": 18.6, "unit": "mm"}
